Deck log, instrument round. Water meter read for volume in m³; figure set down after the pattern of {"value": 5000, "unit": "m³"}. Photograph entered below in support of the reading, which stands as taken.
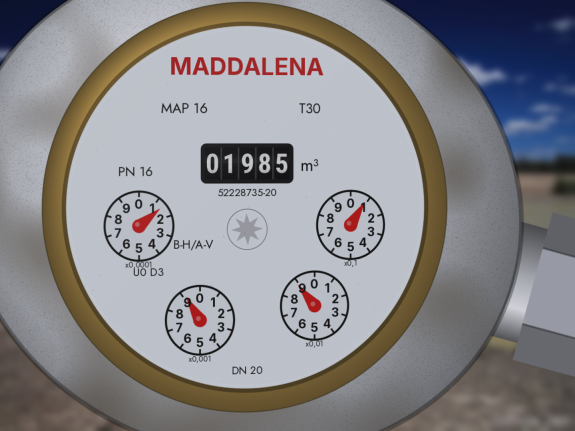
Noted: {"value": 1985.0891, "unit": "m³"}
